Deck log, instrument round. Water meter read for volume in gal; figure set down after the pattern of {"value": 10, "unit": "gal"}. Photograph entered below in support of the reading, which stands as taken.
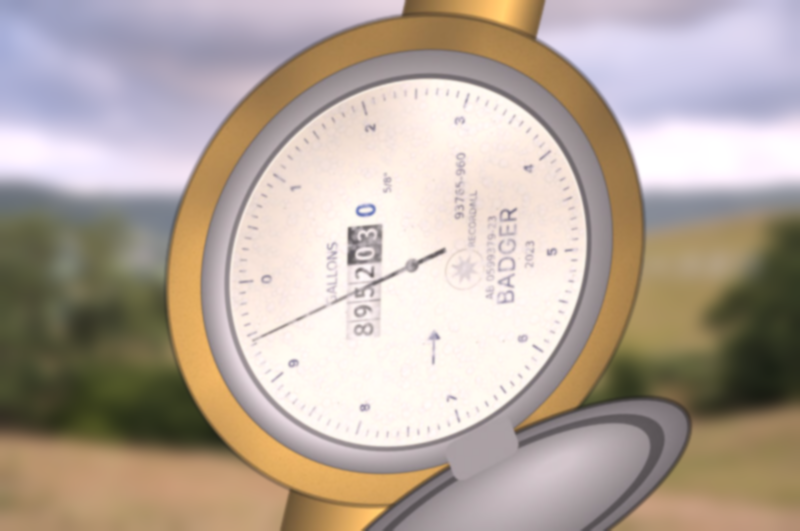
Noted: {"value": 8952029.4, "unit": "gal"}
